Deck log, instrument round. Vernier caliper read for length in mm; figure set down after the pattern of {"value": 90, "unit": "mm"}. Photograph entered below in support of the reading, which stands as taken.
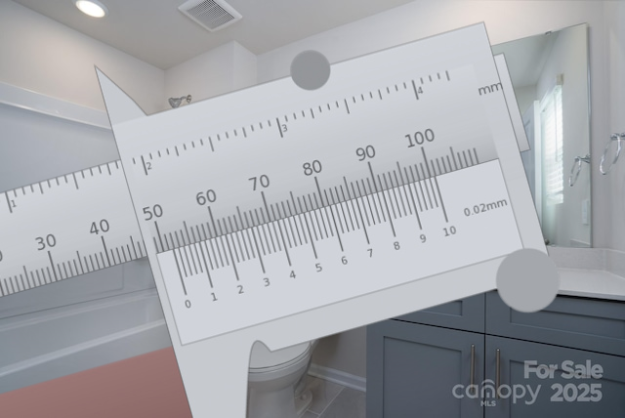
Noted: {"value": 51.8, "unit": "mm"}
